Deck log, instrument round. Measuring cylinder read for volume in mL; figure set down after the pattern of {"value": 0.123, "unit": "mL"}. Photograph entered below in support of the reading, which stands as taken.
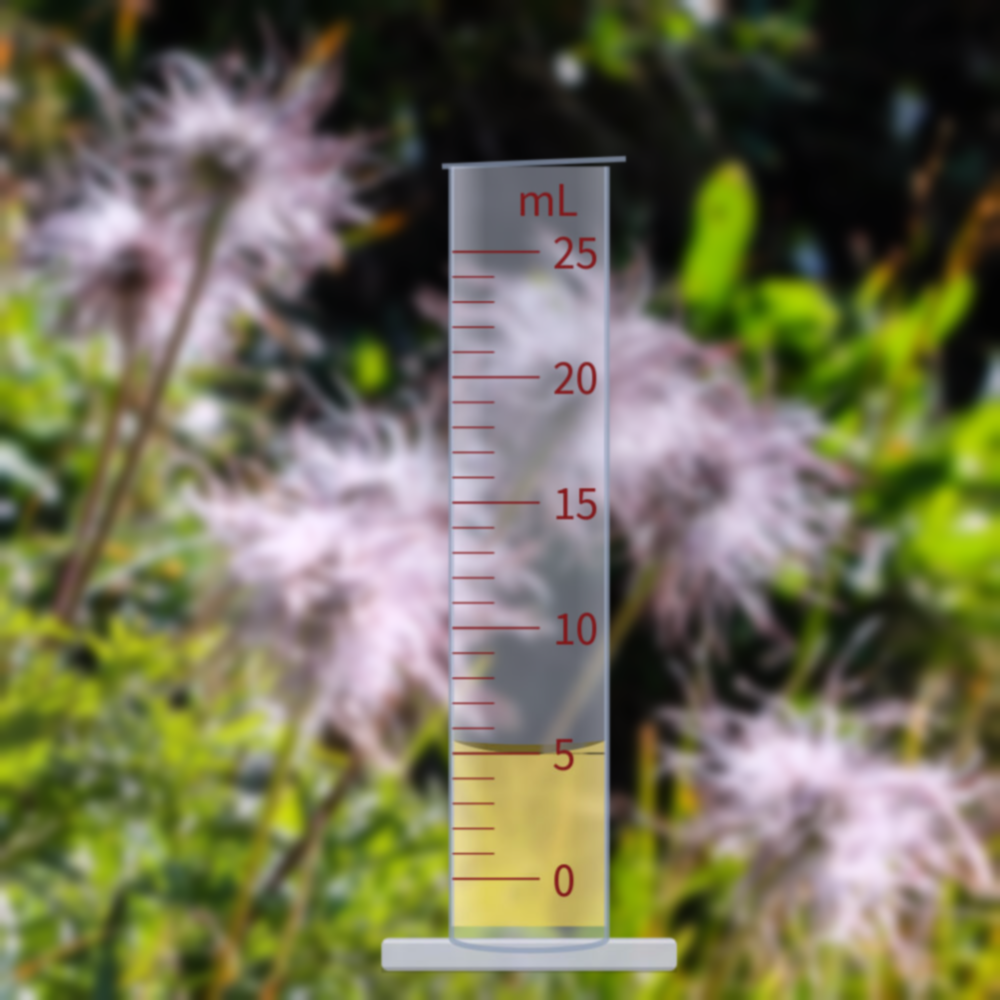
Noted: {"value": 5, "unit": "mL"}
